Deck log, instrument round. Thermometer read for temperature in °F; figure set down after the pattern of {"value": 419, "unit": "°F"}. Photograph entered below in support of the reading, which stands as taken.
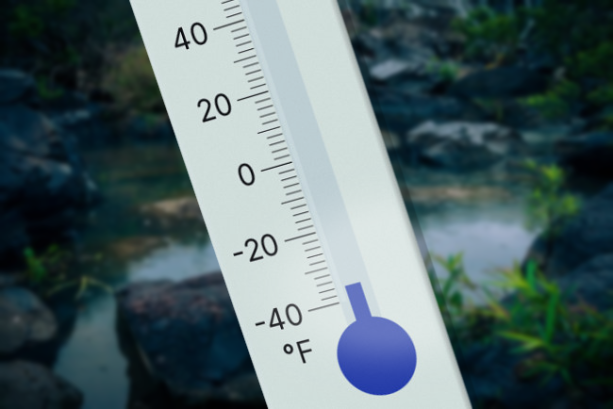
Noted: {"value": -36, "unit": "°F"}
